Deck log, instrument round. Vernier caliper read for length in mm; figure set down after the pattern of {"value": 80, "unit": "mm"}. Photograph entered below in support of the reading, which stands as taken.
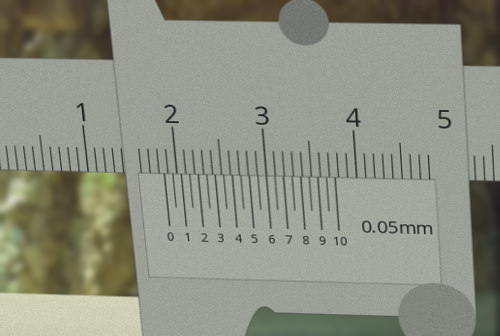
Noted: {"value": 18.6, "unit": "mm"}
